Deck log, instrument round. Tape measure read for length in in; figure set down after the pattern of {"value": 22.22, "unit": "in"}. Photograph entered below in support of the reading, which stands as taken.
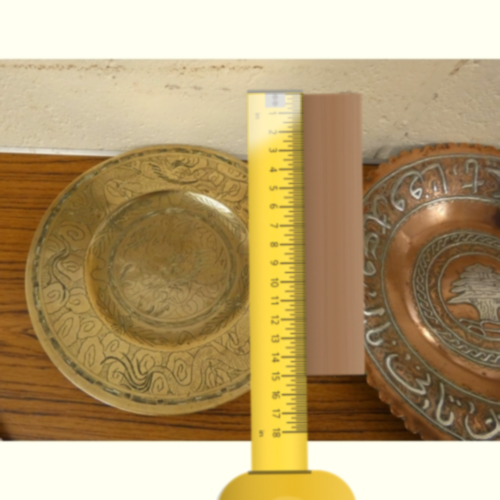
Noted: {"value": 15, "unit": "in"}
